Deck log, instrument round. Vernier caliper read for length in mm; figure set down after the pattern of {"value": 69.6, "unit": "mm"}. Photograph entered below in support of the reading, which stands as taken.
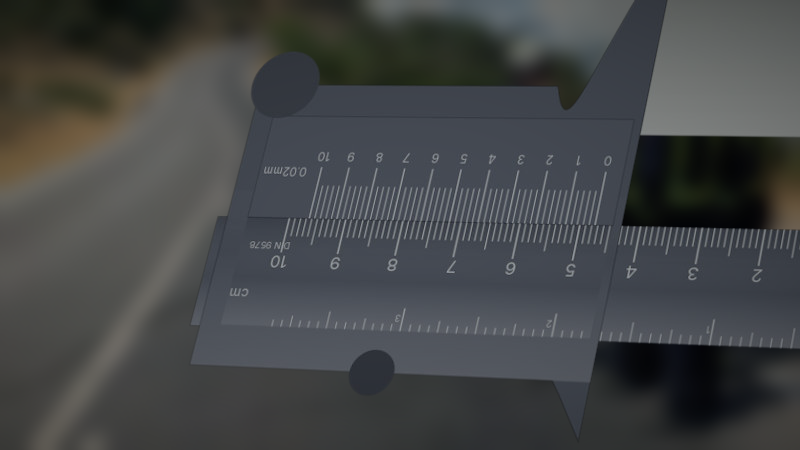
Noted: {"value": 47.5, "unit": "mm"}
